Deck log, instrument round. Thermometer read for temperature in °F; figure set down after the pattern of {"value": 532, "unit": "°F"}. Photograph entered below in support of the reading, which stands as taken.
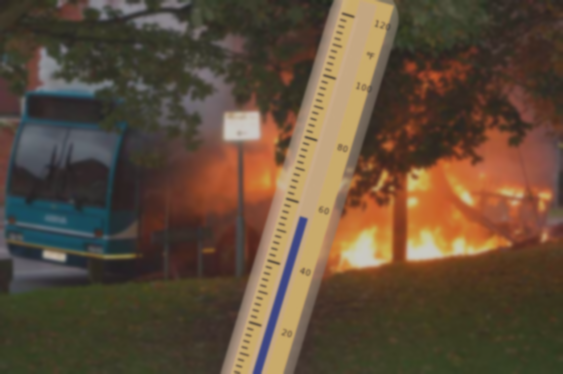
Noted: {"value": 56, "unit": "°F"}
